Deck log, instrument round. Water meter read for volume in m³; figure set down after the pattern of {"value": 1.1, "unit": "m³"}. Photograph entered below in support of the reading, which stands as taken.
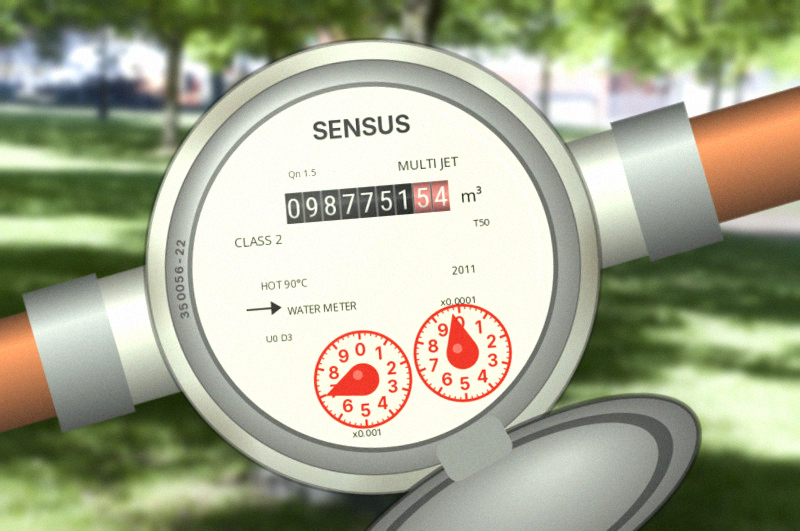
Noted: {"value": 987751.5469, "unit": "m³"}
